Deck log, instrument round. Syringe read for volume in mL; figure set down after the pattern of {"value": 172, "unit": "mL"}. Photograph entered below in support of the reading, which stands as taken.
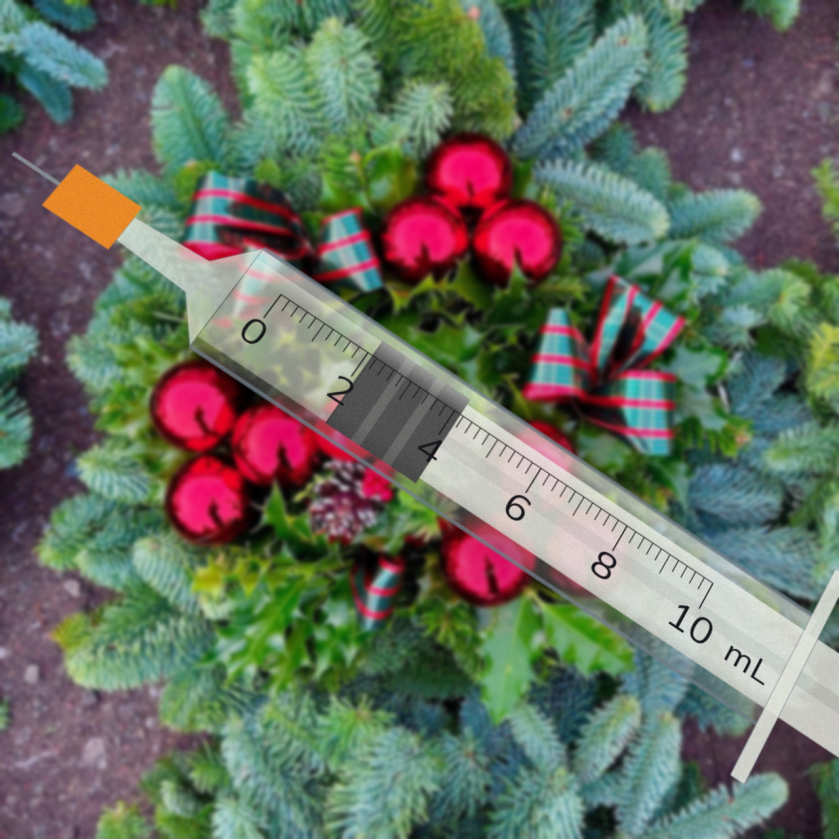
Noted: {"value": 2.1, "unit": "mL"}
